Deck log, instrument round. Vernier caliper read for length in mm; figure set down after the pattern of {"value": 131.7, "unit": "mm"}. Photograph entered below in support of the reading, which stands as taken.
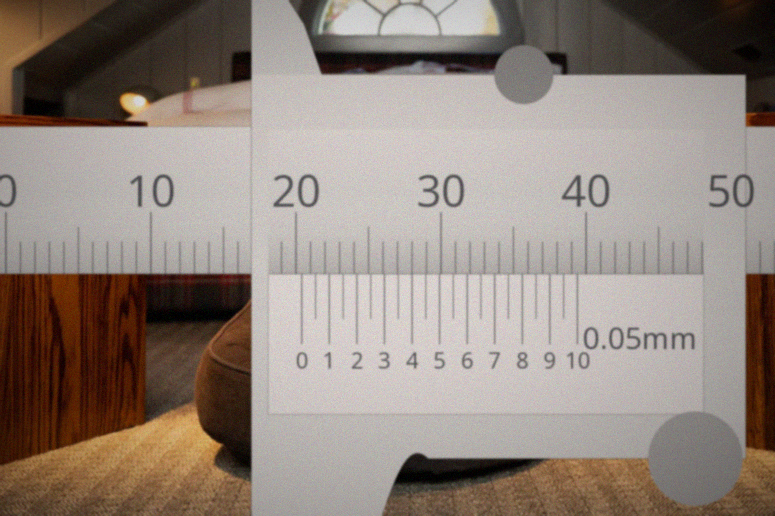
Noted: {"value": 20.4, "unit": "mm"}
